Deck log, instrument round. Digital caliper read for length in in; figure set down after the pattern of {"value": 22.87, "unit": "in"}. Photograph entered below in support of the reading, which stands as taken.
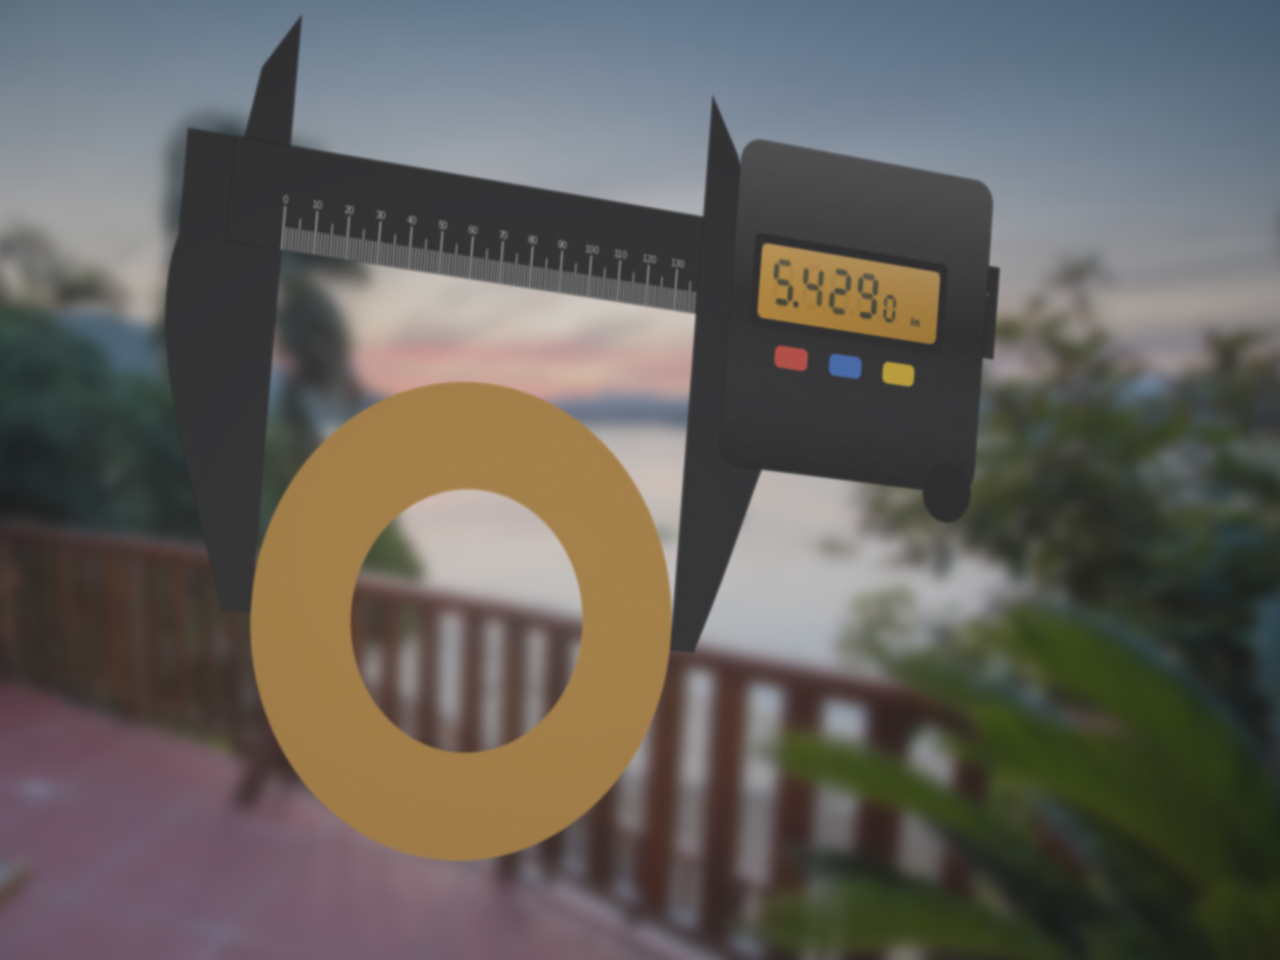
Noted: {"value": 5.4290, "unit": "in"}
